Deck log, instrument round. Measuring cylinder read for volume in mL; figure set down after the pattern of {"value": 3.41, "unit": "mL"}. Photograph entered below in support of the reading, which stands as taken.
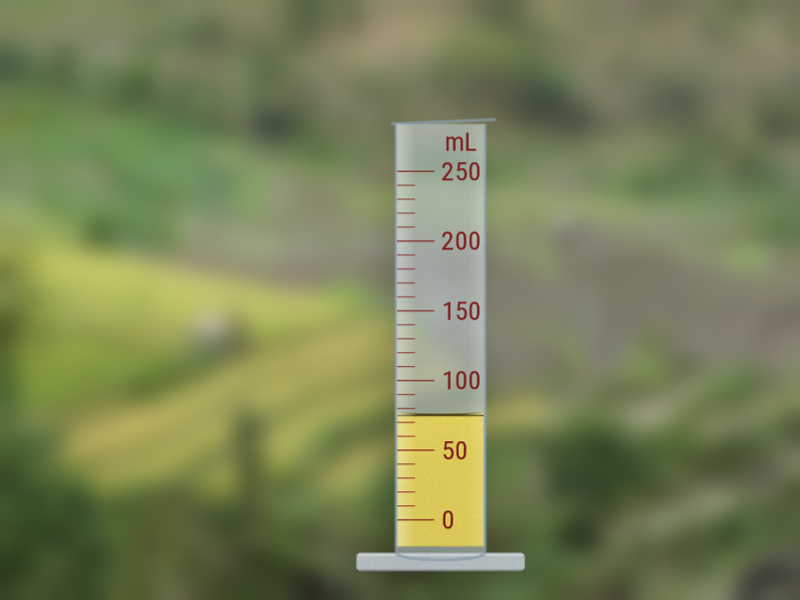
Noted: {"value": 75, "unit": "mL"}
